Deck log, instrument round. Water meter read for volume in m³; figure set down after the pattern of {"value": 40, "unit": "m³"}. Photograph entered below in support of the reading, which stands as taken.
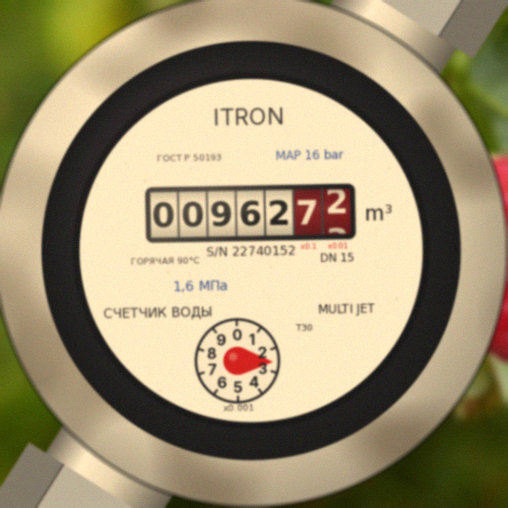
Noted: {"value": 962.722, "unit": "m³"}
